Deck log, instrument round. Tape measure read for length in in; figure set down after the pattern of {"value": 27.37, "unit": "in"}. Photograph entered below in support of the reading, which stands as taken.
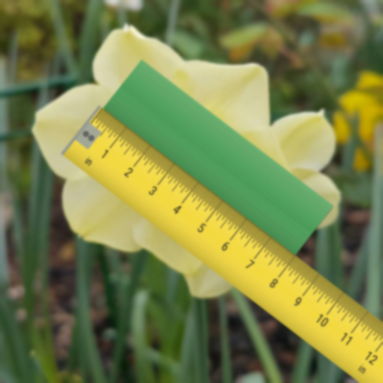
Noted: {"value": 8, "unit": "in"}
